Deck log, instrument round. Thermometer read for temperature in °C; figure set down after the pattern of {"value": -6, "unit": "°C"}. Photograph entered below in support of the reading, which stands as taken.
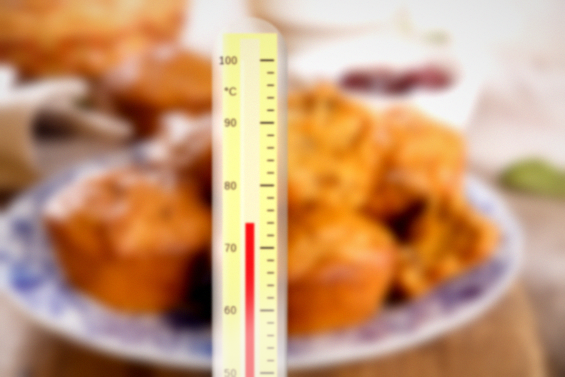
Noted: {"value": 74, "unit": "°C"}
